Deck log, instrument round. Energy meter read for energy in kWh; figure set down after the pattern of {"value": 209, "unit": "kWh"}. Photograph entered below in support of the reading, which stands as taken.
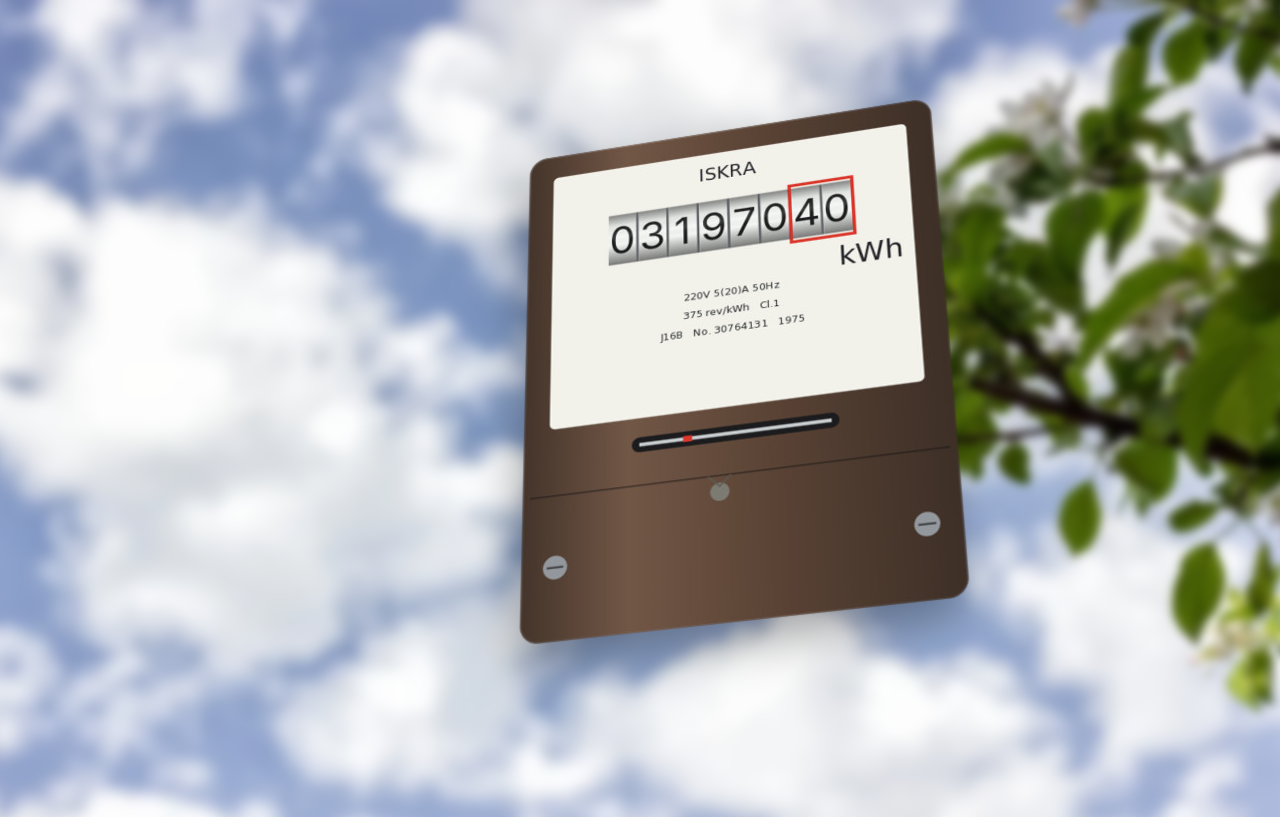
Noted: {"value": 31970.40, "unit": "kWh"}
